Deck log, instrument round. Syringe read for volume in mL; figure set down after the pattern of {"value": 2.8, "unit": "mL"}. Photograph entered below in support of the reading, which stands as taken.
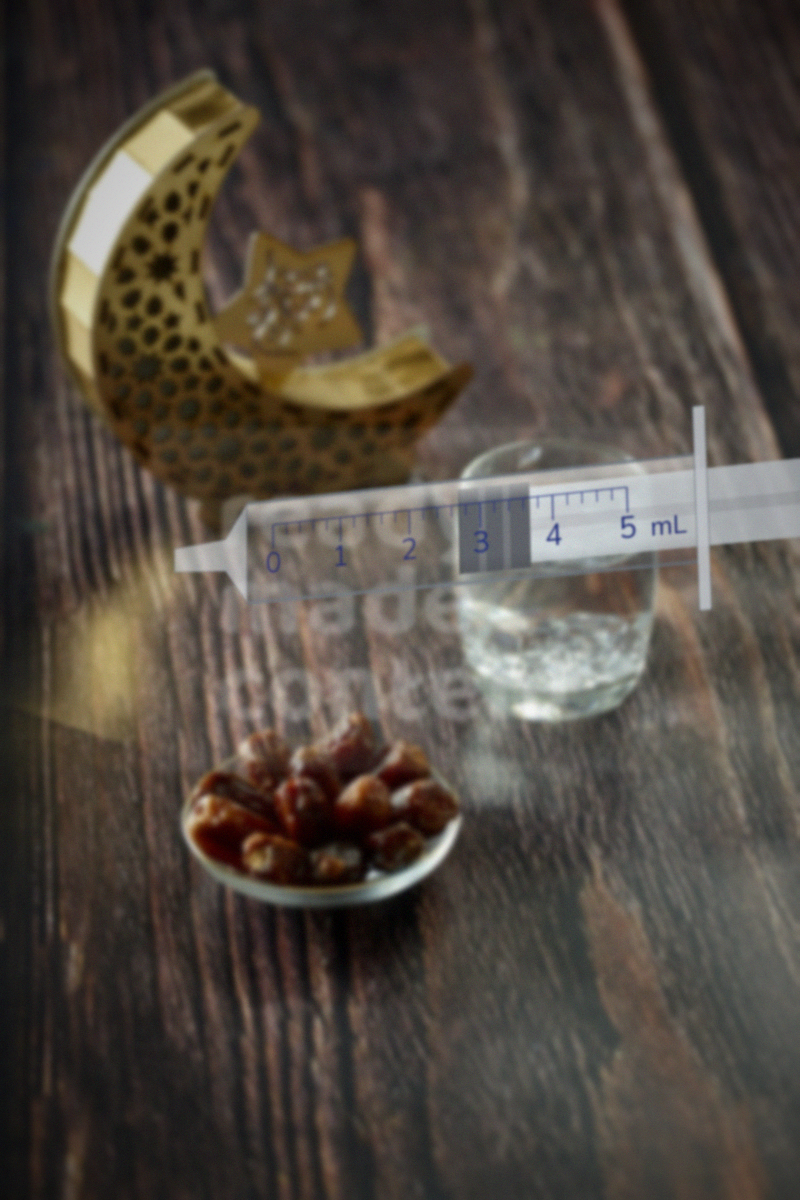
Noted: {"value": 2.7, "unit": "mL"}
